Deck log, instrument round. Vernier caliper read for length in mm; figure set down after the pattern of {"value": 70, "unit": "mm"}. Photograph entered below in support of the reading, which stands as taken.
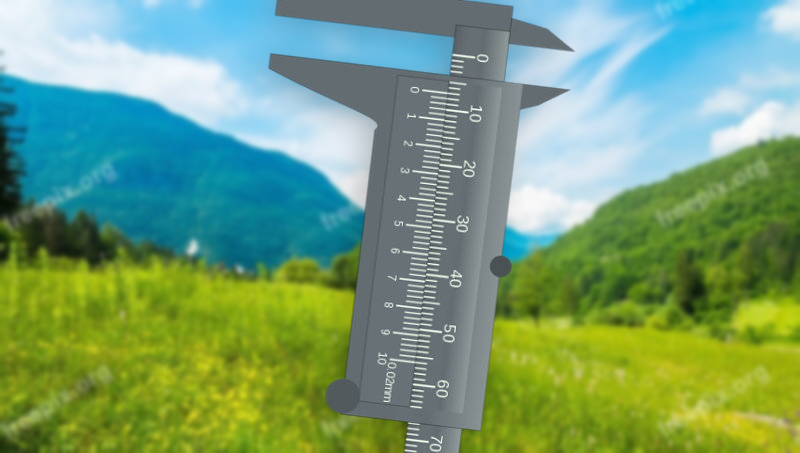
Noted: {"value": 7.0, "unit": "mm"}
